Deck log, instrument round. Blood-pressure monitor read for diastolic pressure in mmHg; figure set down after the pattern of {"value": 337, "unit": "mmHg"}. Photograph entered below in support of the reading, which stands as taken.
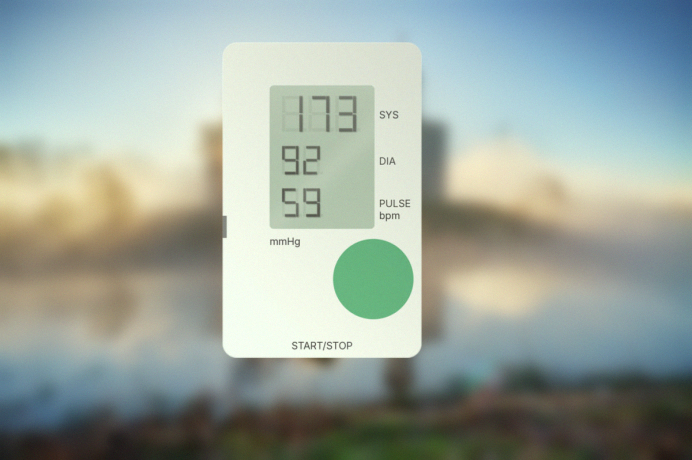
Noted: {"value": 92, "unit": "mmHg"}
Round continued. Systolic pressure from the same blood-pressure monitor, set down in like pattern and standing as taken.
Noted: {"value": 173, "unit": "mmHg"}
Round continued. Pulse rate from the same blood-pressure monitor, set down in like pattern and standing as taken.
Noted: {"value": 59, "unit": "bpm"}
